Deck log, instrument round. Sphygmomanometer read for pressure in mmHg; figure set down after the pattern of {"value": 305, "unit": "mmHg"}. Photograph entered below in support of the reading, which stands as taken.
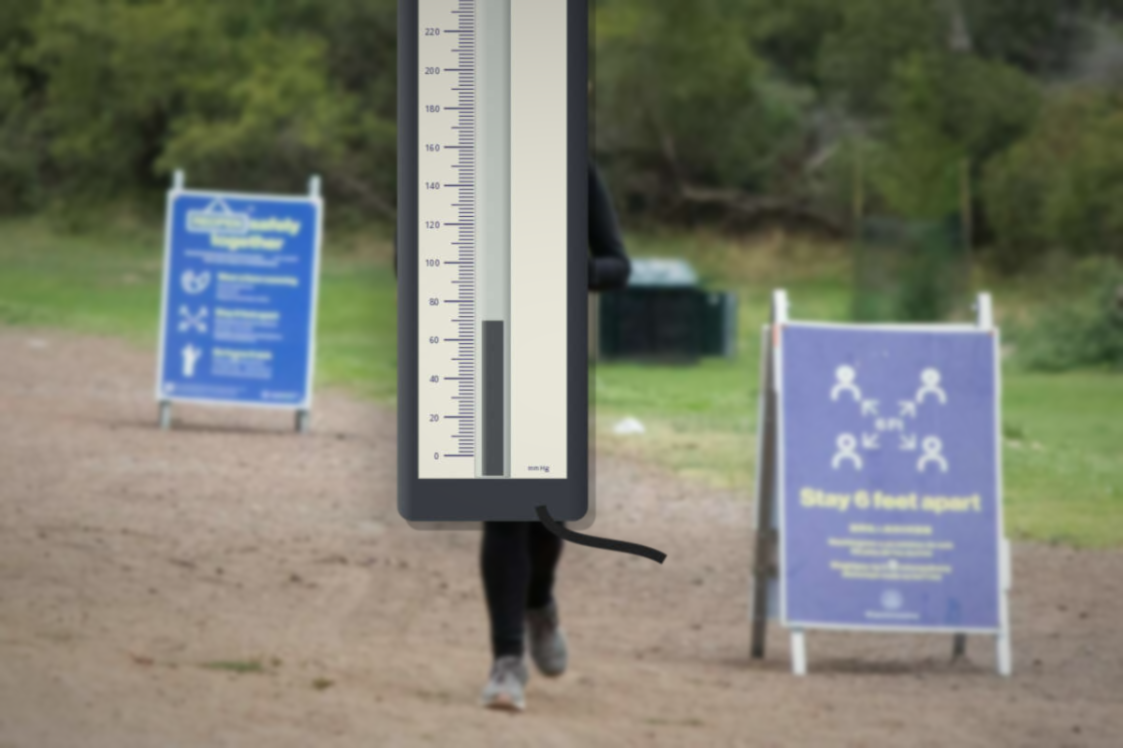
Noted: {"value": 70, "unit": "mmHg"}
